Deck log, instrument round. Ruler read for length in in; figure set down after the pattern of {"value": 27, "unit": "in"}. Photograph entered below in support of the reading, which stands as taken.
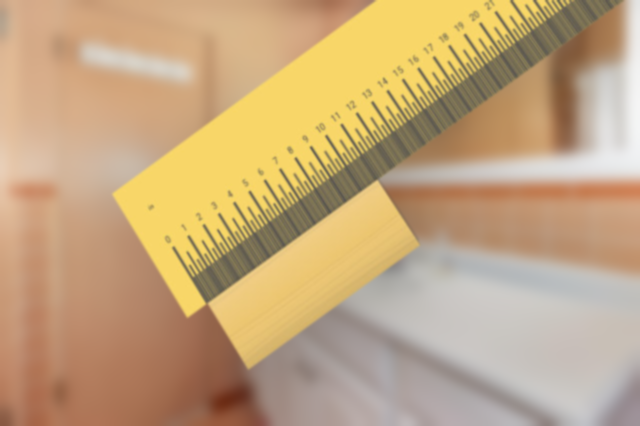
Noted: {"value": 11, "unit": "in"}
